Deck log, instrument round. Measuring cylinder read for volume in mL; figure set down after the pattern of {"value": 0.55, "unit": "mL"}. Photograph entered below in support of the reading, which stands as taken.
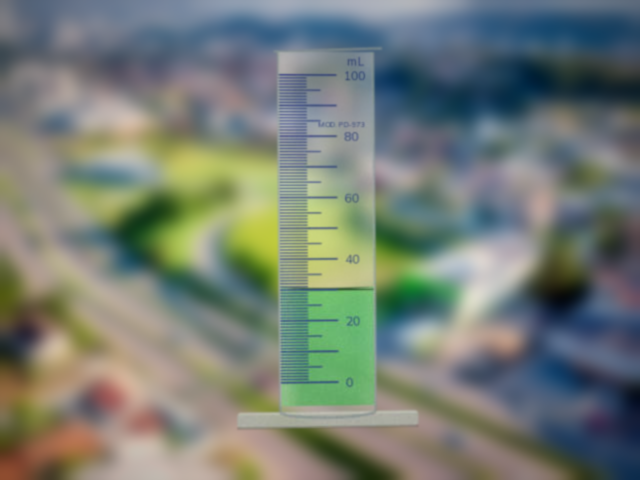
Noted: {"value": 30, "unit": "mL"}
